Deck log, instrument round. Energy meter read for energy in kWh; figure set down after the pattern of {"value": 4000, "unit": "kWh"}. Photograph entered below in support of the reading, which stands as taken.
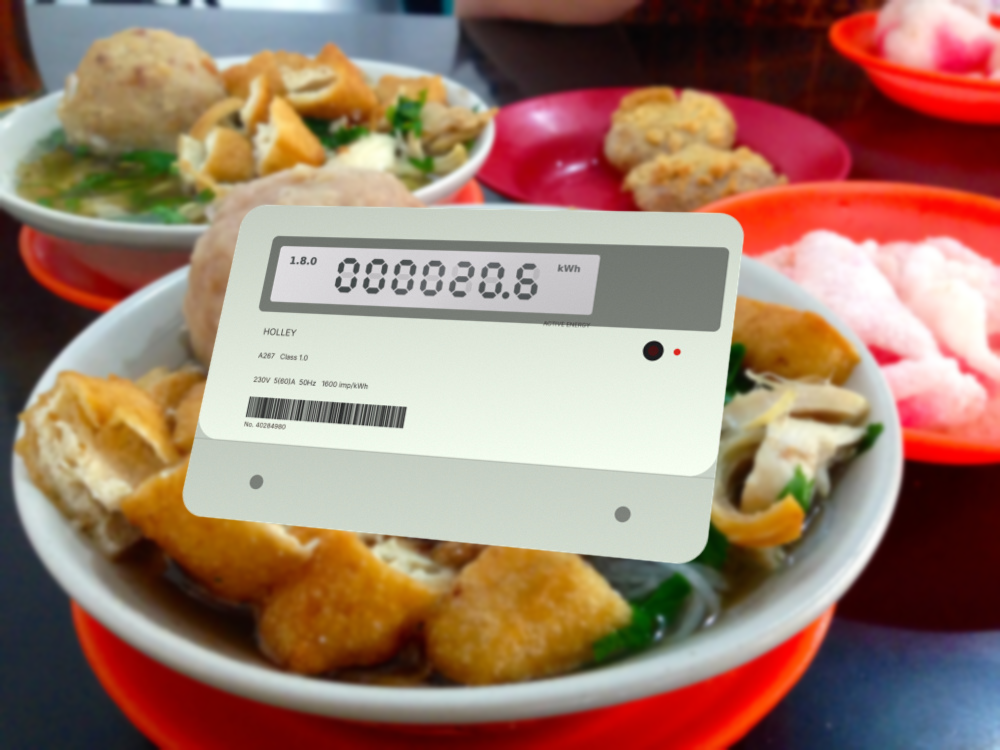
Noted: {"value": 20.6, "unit": "kWh"}
